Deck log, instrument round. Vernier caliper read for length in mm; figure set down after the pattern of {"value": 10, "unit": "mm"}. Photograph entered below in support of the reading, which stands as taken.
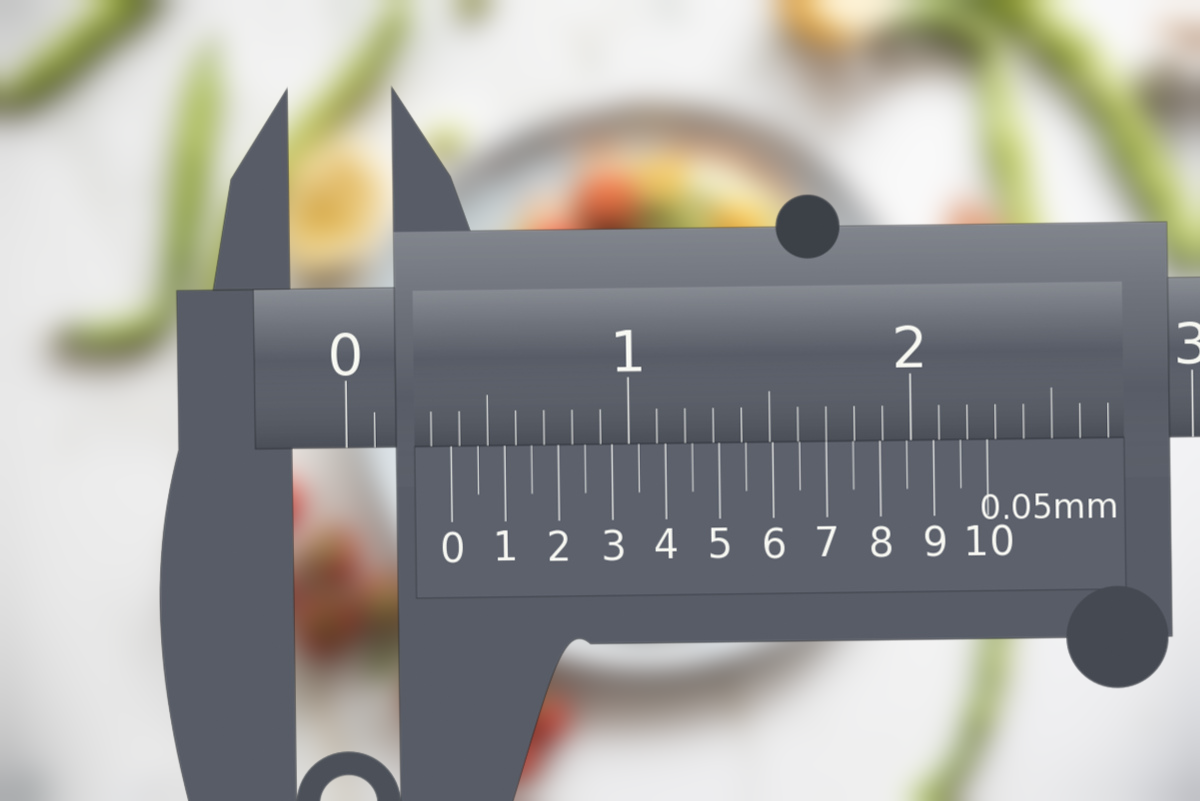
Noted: {"value": 3.70, "unit": "mm"}
